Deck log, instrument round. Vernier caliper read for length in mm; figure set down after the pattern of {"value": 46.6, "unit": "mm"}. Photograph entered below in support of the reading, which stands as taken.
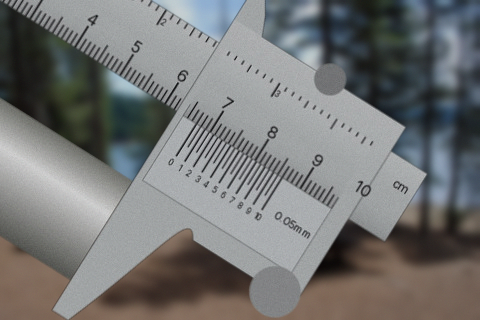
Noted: {"value": 67.0, "unit": "mm"}
